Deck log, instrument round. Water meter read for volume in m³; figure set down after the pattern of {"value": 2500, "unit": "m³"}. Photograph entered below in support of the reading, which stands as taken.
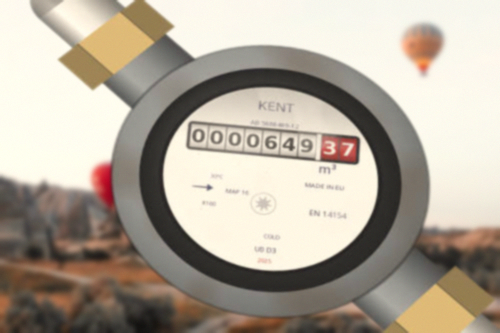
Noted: {"value": 649.37, "unit": "m³"}
